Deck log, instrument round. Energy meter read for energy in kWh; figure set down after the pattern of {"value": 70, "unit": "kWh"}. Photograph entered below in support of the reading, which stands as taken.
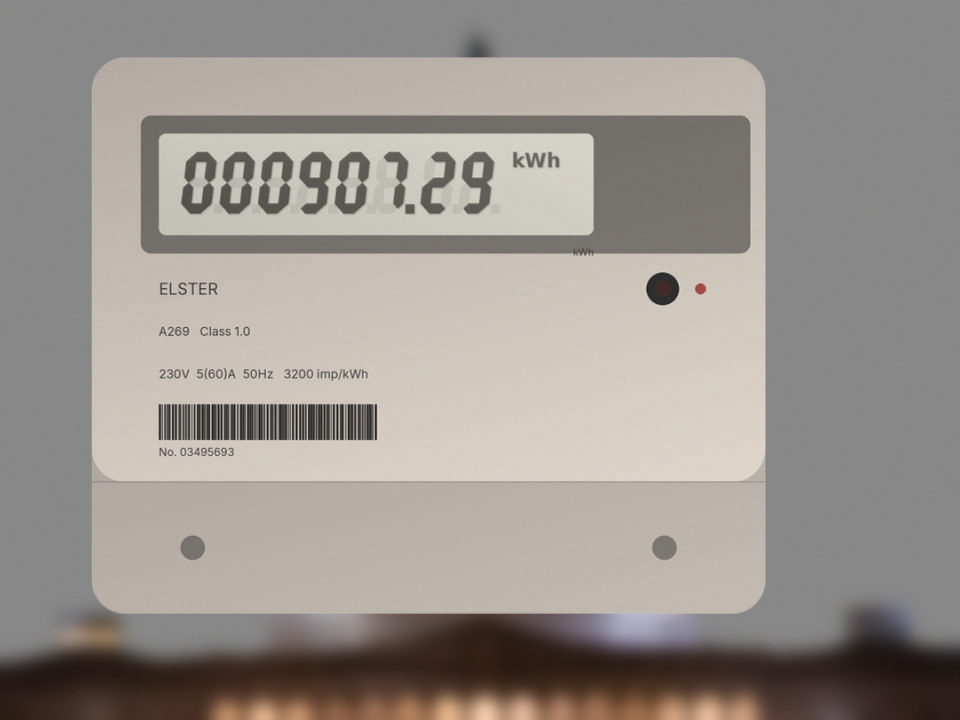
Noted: {"value": 907.29, "unit": "kWh"}
